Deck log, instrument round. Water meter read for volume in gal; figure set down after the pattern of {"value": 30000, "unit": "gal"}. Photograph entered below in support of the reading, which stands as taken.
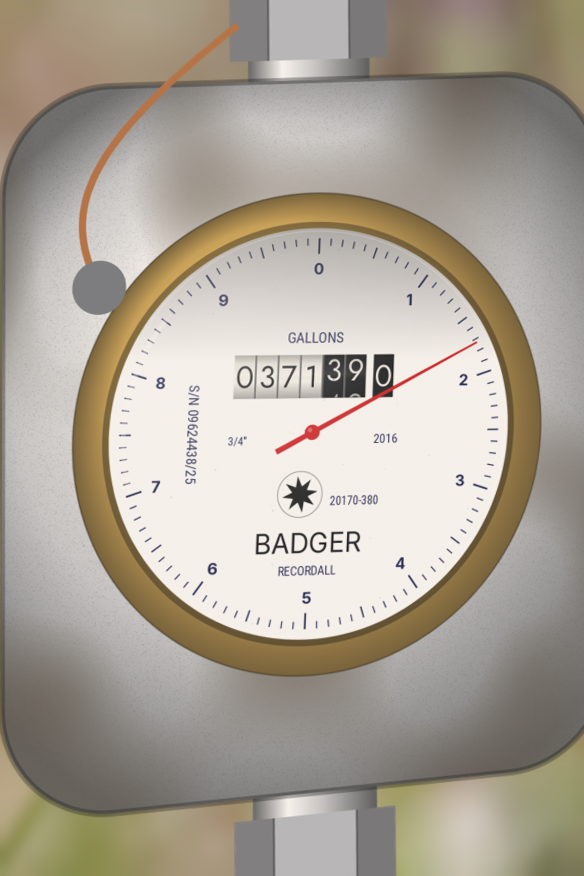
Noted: {"value": 371391.7, "unit": "gal"}
